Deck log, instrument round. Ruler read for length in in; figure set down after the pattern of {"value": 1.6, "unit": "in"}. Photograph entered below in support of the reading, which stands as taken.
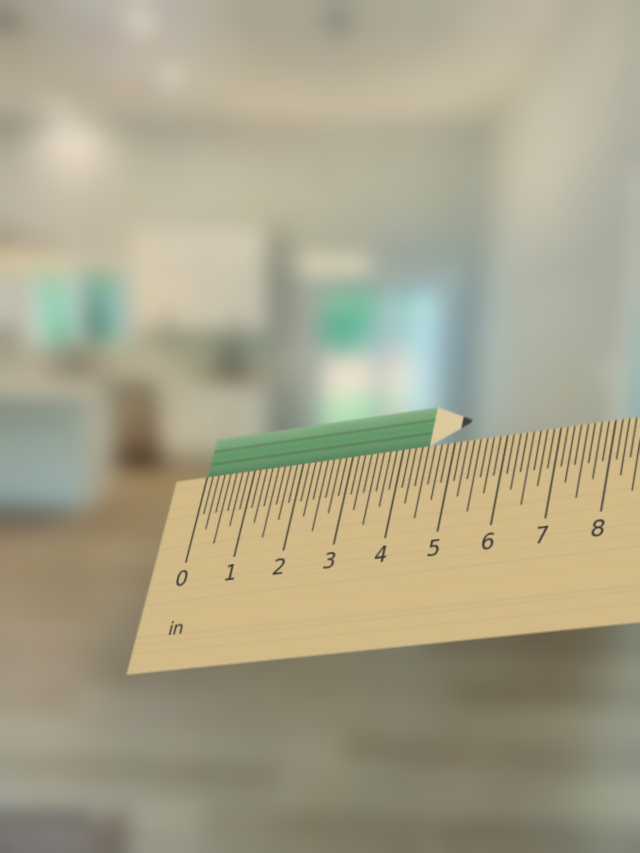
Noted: {"value": 5.25, "unit": "in"}
